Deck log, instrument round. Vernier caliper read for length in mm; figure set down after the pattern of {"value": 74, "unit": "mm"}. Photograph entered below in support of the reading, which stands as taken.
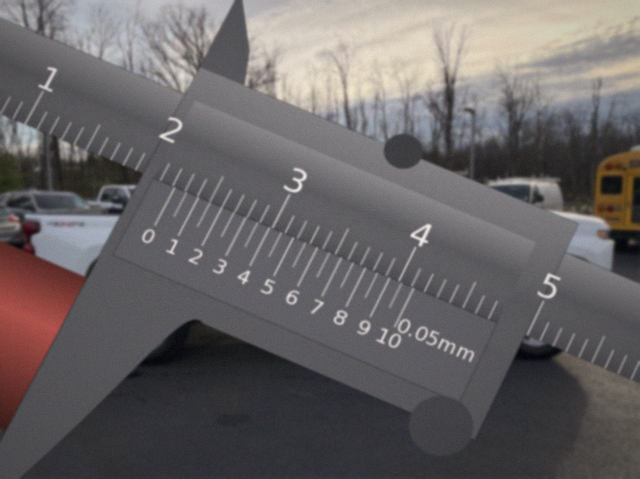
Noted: {"value": 22.2, "unit": "mm"}
